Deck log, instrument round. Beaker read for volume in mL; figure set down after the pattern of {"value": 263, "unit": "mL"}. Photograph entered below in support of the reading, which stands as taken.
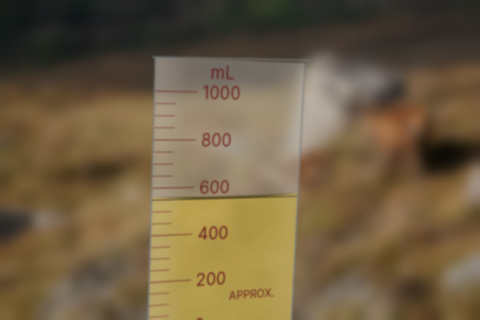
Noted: {"value": 550, "unit": "mL"}
